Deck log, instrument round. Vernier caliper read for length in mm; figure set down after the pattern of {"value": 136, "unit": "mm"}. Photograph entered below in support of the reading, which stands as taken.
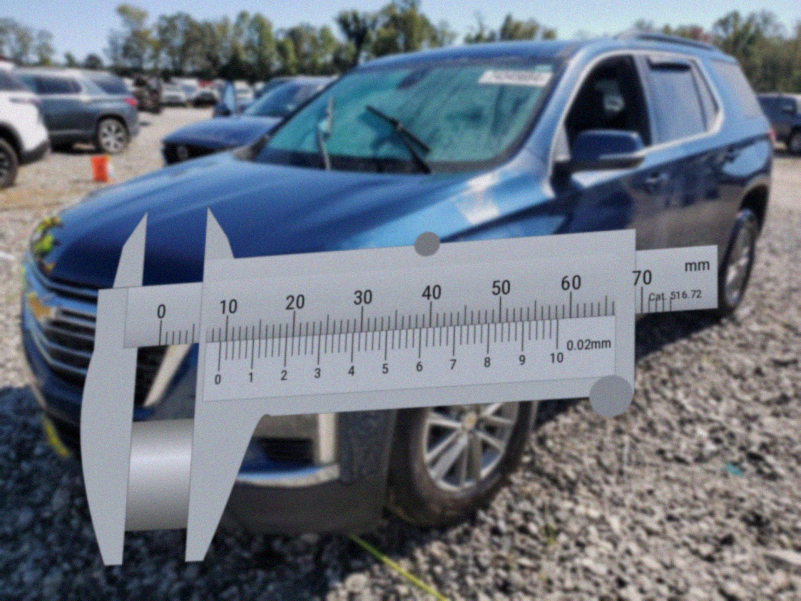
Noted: {"value": 9.2, "unit": "mm"}
